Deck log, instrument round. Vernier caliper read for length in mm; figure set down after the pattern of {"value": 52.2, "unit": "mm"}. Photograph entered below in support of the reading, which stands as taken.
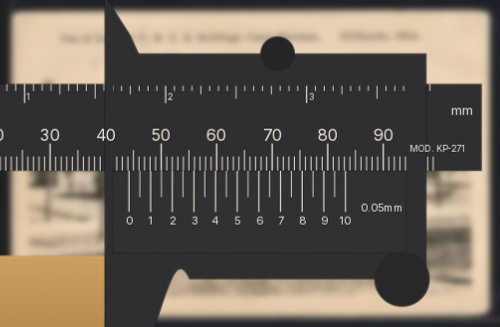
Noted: {"value": 44.2, "unit": "mm"}
